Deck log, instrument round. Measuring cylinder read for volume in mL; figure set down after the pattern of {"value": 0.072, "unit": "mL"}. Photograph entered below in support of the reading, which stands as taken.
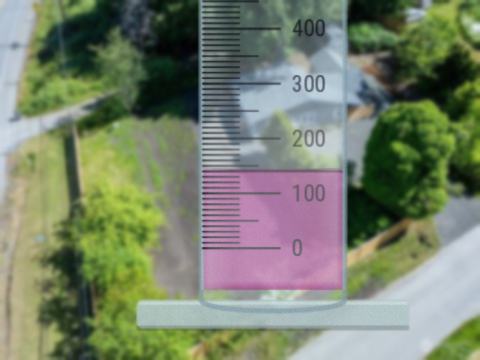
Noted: {"value": 140, "unit": "mL"}
